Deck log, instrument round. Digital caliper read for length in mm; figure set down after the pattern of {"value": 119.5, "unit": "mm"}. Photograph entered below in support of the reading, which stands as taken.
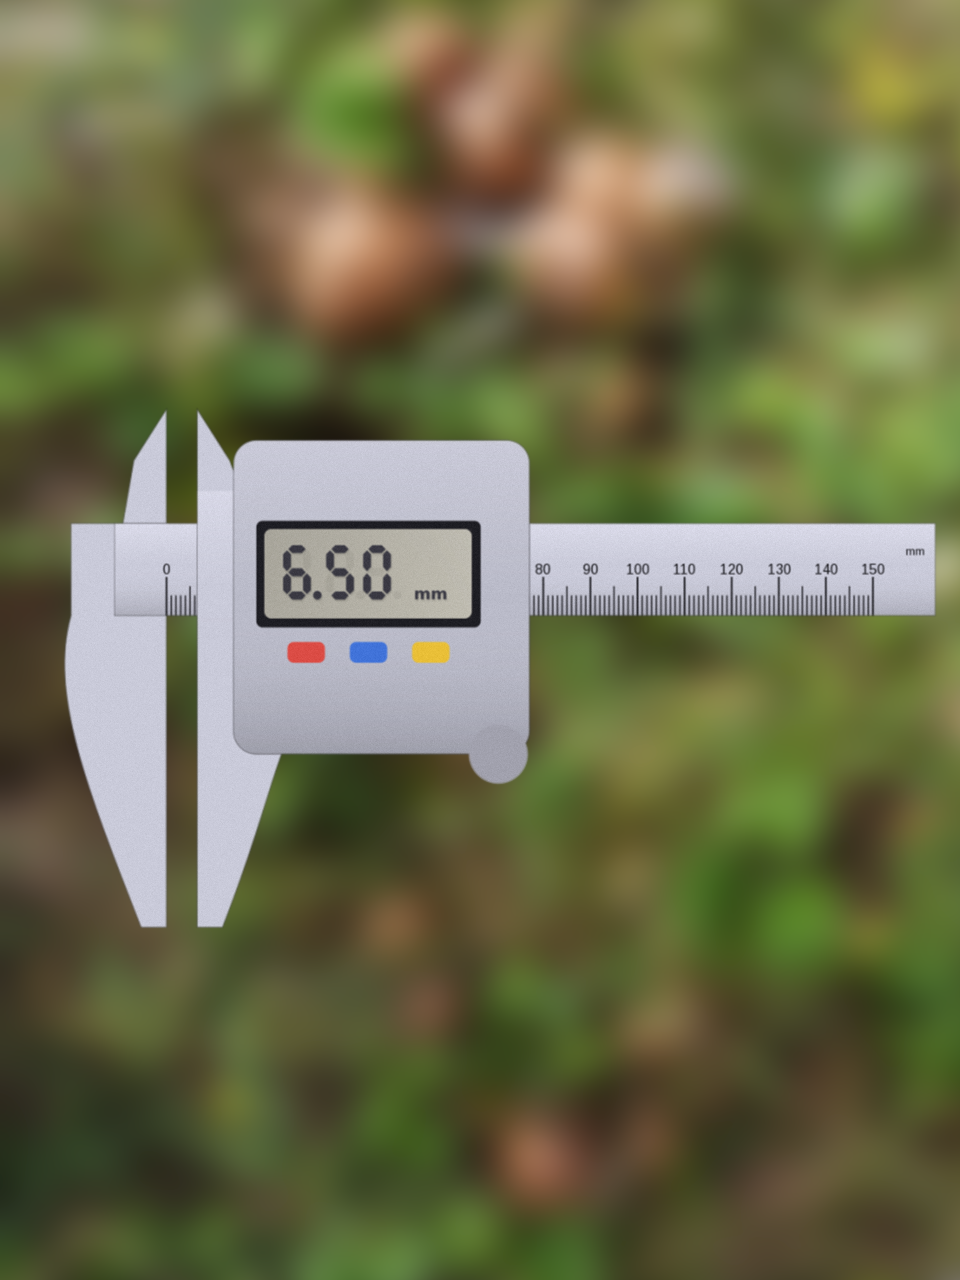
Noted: {"value": 6.50, "unit": "mm"}
